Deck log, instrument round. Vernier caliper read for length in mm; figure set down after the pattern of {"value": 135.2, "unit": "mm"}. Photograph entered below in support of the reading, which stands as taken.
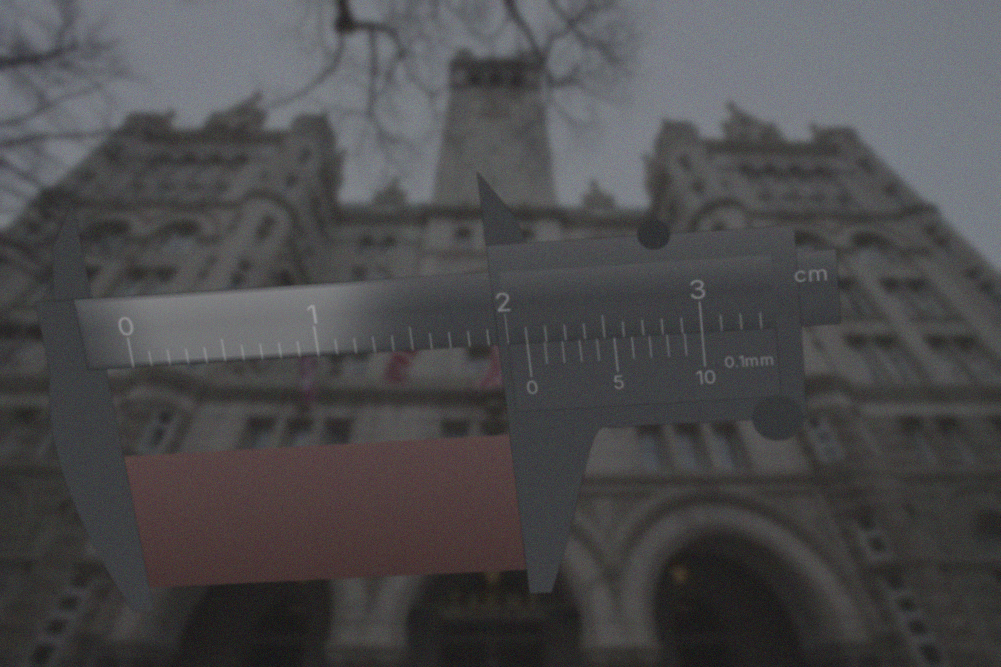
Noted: {"value": 21.0, "unit": "mm"}
